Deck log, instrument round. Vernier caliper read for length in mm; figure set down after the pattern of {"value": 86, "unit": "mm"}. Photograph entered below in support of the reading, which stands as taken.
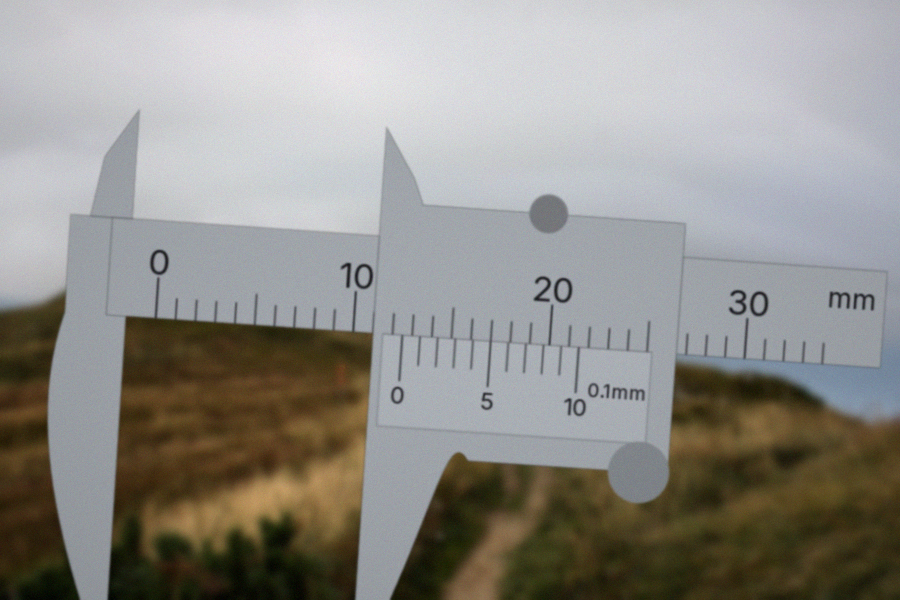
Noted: {"value": 12.5, "unit": "mm"}
